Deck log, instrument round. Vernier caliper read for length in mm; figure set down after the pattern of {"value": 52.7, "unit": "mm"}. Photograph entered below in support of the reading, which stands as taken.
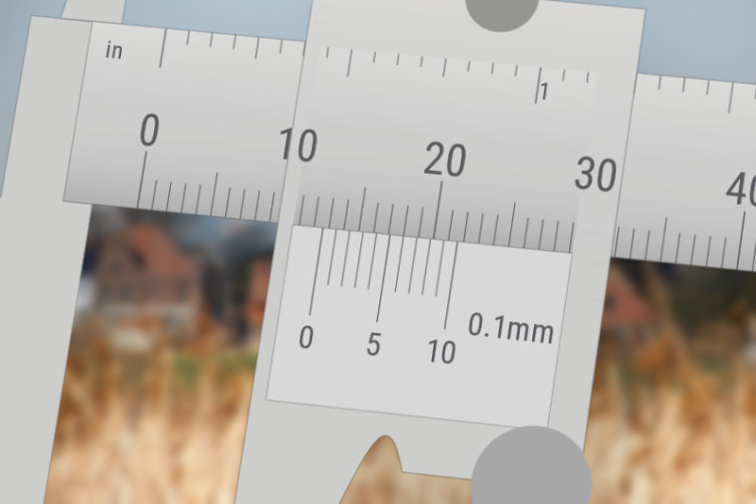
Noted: {"value": 12.6, "unit": "mm"}
